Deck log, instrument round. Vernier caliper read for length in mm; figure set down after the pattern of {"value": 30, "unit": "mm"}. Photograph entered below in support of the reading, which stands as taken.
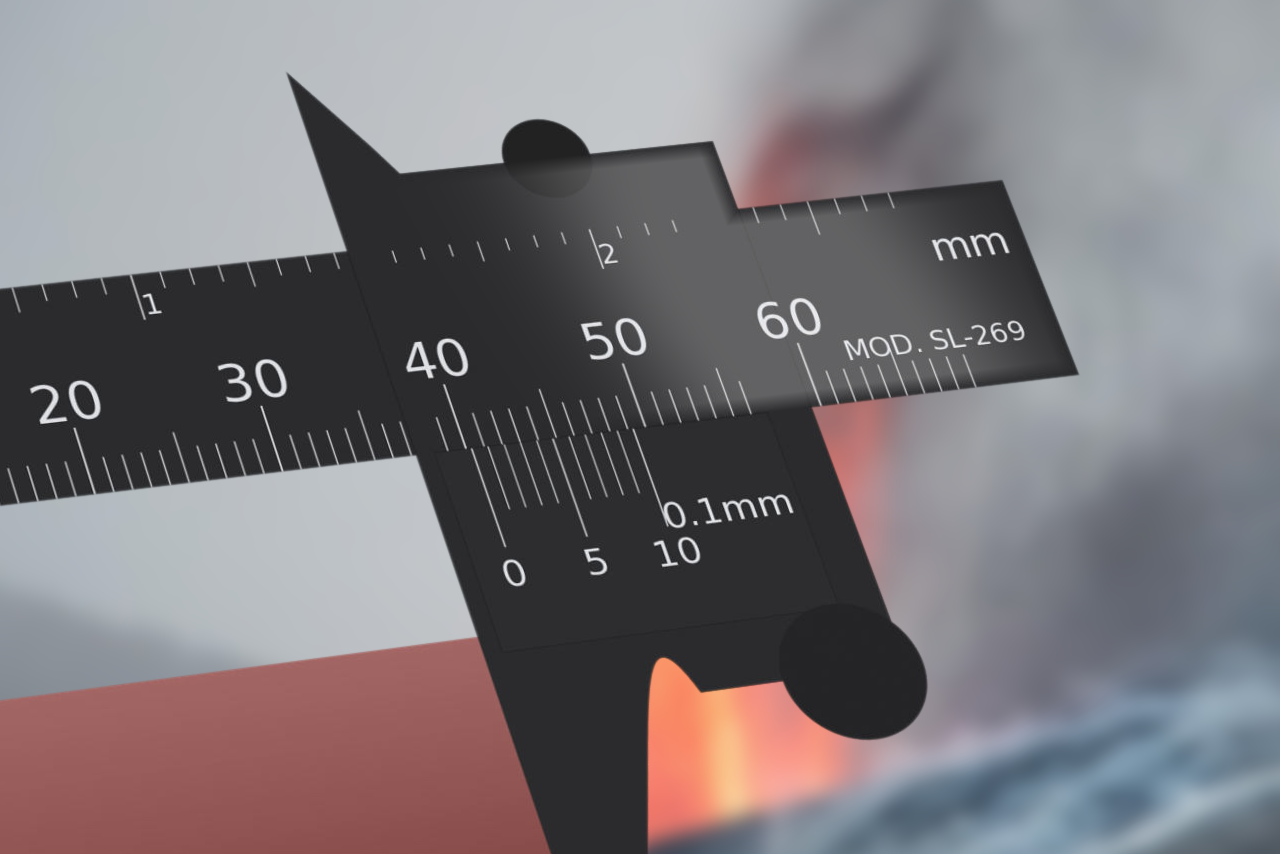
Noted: {"value": 40.3, "unit": "mm"}
